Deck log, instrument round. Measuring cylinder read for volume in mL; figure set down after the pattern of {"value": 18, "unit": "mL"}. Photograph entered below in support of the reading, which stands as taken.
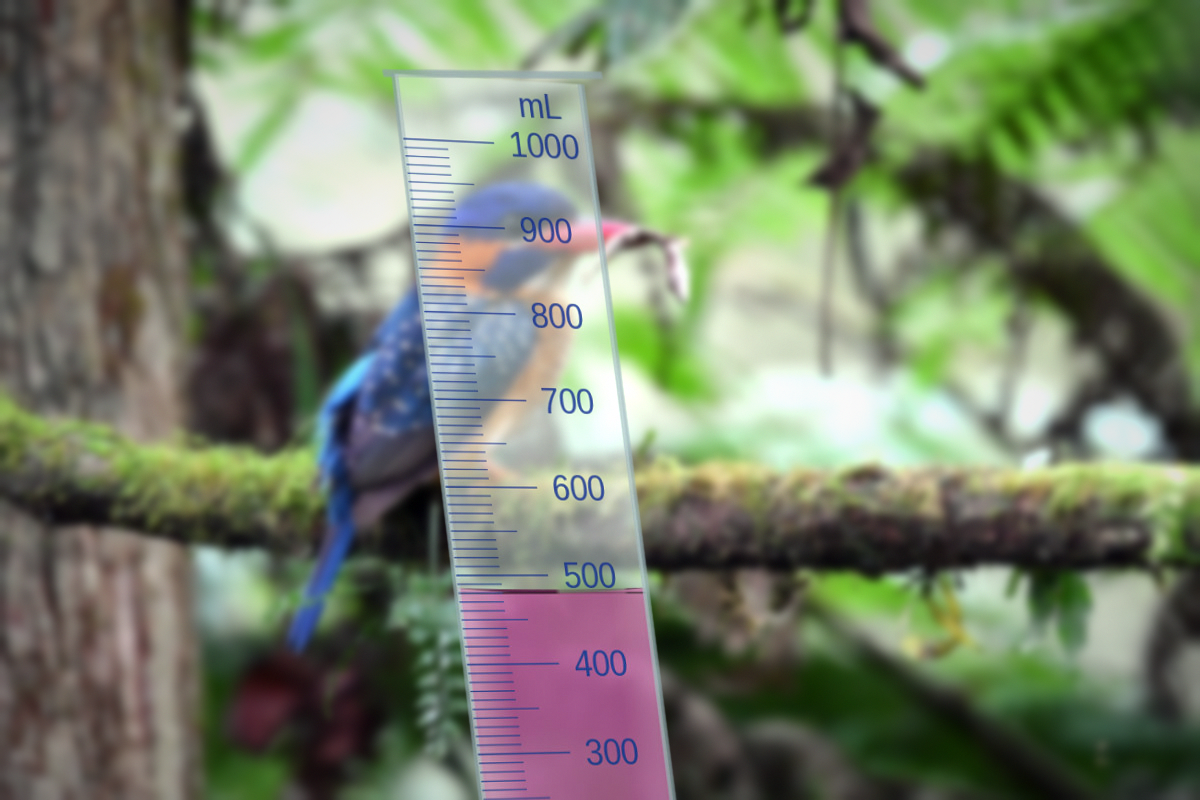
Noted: {"value": 480, "unit": "mL"}
